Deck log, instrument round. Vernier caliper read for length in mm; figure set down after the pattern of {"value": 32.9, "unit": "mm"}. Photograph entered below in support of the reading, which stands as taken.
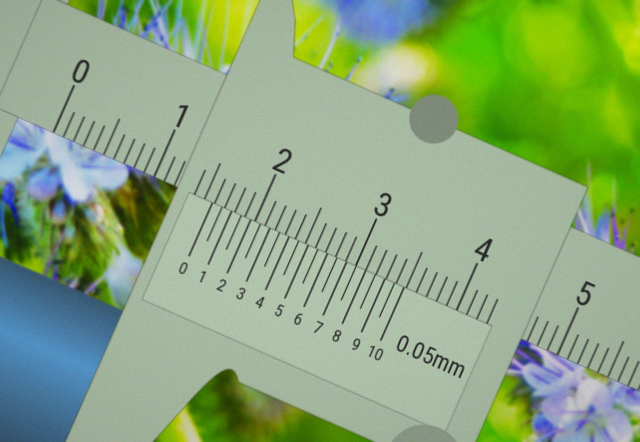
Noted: {"value": 15.8, "unit": "mm"}
